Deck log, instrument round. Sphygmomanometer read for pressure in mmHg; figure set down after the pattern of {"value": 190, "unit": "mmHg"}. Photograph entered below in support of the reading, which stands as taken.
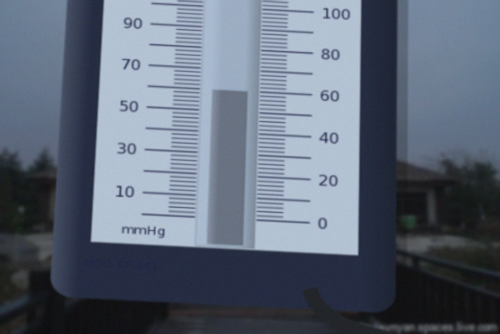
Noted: {"value": 60, "unit": "mmHg"}
